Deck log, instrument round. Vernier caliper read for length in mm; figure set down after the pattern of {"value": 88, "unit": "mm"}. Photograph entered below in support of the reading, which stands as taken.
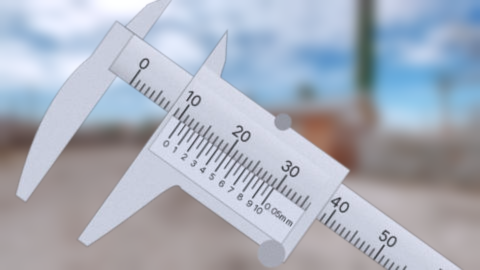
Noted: {"value": 10.5, "unit": "mm"}
